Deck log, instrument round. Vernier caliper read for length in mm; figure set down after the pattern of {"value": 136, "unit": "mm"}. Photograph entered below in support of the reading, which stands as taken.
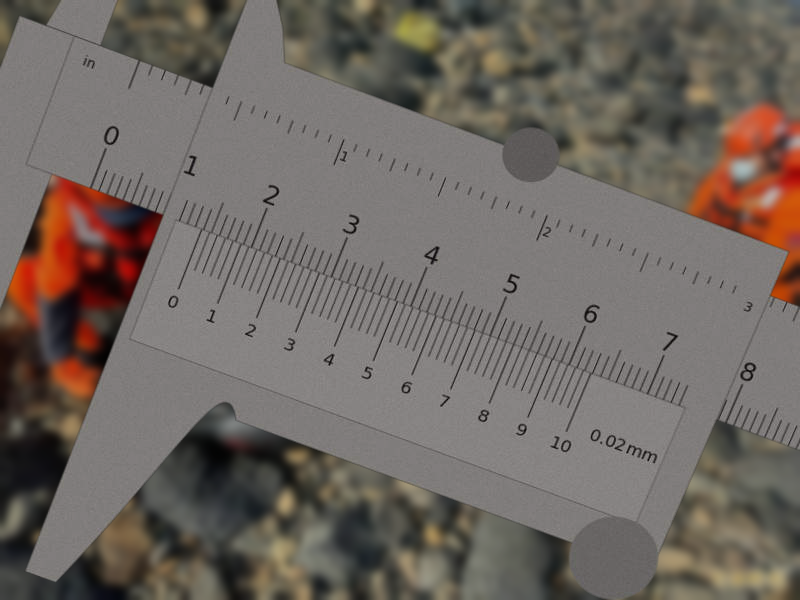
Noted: {"value": 13.8, "unit": "mm"}
